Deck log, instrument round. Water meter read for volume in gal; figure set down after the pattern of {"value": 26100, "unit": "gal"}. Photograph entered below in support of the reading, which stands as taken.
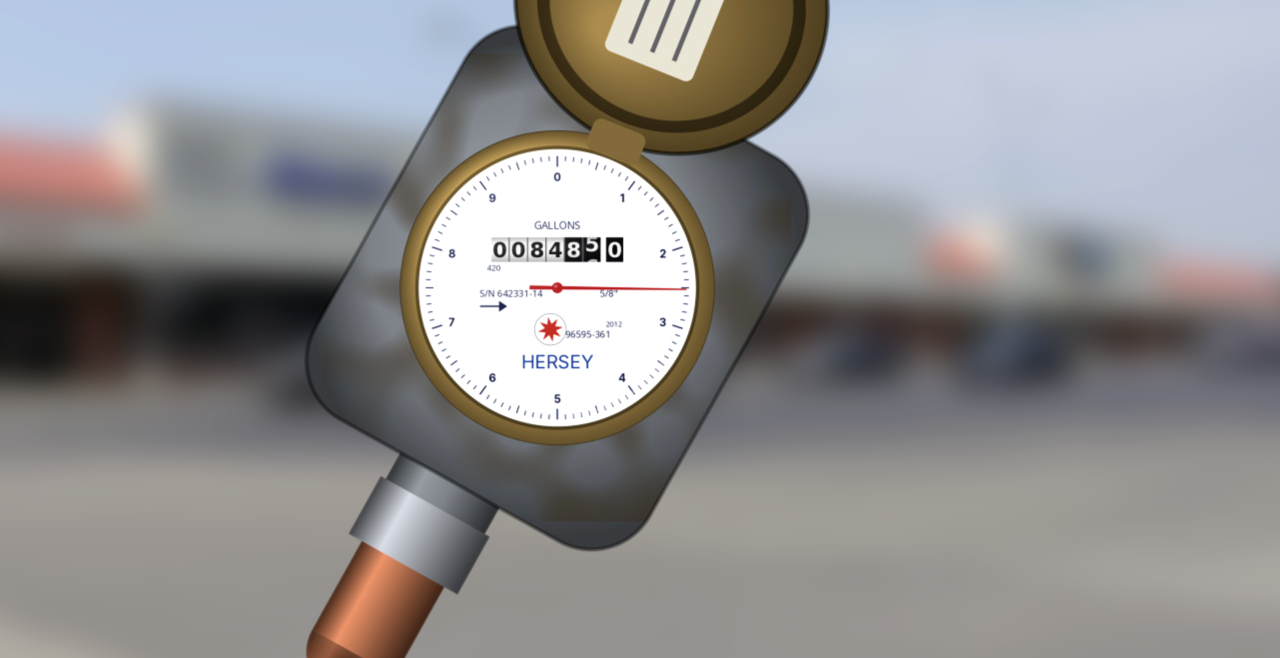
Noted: {"value": 84852.5, "unit": "gal"}
